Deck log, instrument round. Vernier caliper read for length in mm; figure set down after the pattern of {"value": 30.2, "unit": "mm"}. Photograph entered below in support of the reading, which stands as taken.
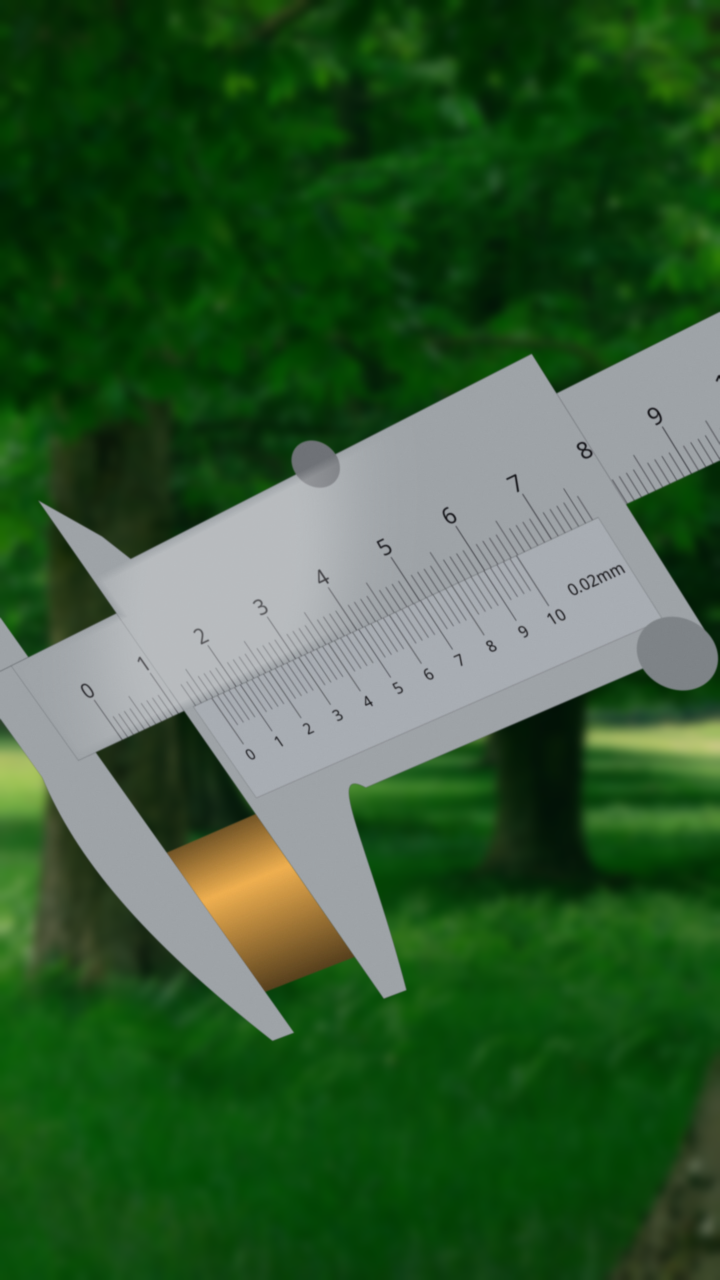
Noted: {"value": 15.8, "unit": "mm"}
